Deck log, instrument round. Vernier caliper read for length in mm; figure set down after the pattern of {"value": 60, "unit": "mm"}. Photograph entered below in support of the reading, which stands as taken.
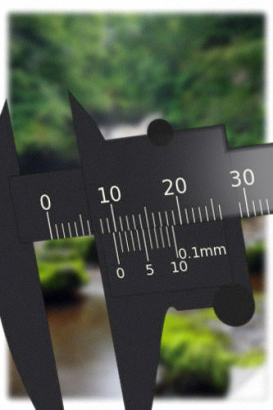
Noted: {"value": 9.6, "unit": "mm"}
